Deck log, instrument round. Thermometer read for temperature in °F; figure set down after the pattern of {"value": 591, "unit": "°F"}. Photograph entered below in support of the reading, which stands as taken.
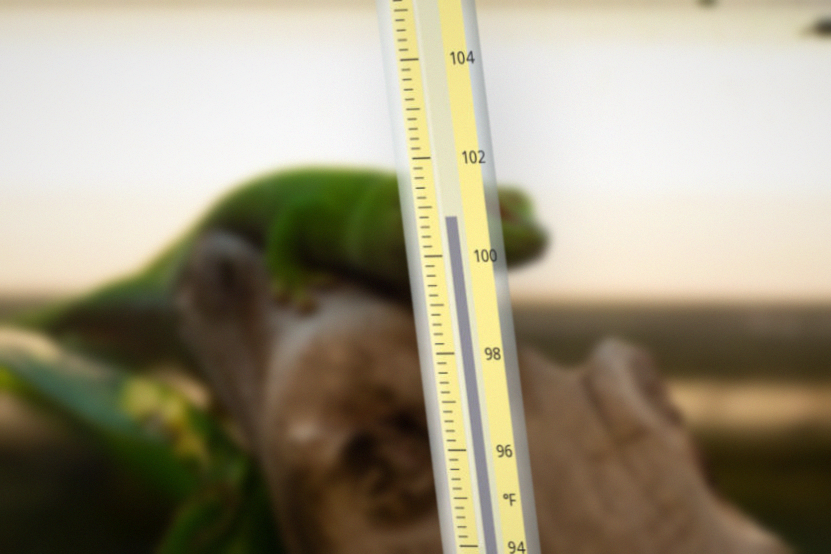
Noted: {"value": 100.8, "unit": "°F"}
